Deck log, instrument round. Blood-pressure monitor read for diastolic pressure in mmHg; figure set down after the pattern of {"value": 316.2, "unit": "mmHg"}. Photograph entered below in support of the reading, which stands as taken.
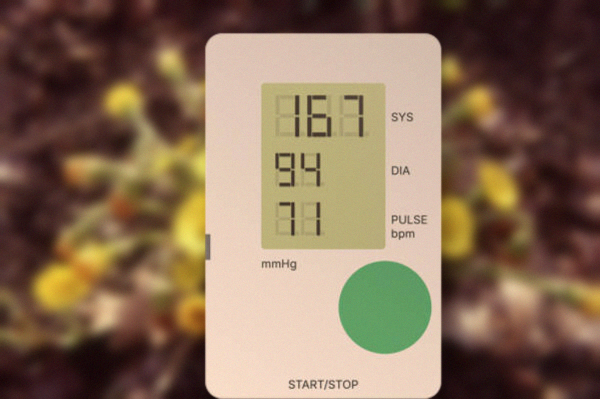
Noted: {"value": 94, "unit": "mmHg"}
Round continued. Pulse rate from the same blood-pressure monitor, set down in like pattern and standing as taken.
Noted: {"value": 71, "unit": "bpm"}
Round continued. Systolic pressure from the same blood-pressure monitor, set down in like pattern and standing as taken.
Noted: {"value": 167, "unit": "mmHg"}
